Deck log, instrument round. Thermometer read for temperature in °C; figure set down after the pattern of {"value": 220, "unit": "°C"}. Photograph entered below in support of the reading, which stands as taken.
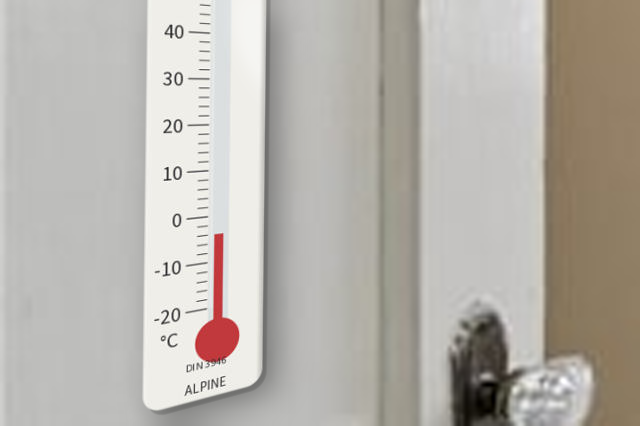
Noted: {"value": -4, "unit": "°C"}
